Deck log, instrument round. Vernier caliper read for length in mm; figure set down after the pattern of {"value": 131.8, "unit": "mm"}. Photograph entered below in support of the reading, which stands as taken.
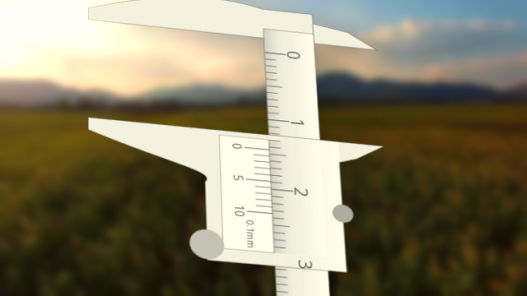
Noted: {"value": 14.4, "unit": "mm"}
